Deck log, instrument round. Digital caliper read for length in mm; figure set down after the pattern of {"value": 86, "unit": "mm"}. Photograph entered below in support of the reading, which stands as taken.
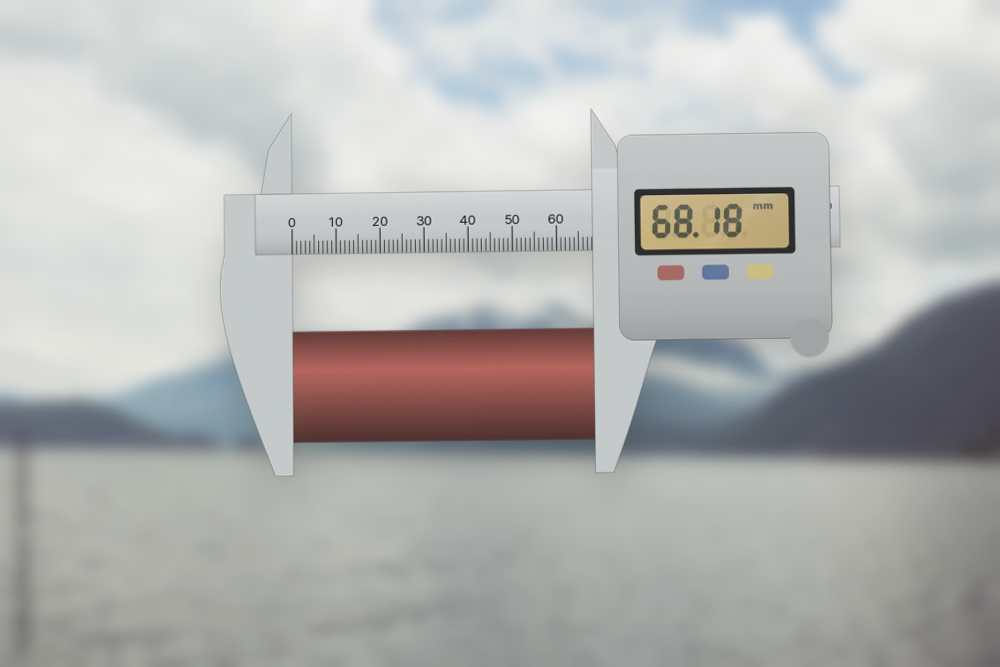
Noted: {"value": 68.18, "unit": "mm"}
